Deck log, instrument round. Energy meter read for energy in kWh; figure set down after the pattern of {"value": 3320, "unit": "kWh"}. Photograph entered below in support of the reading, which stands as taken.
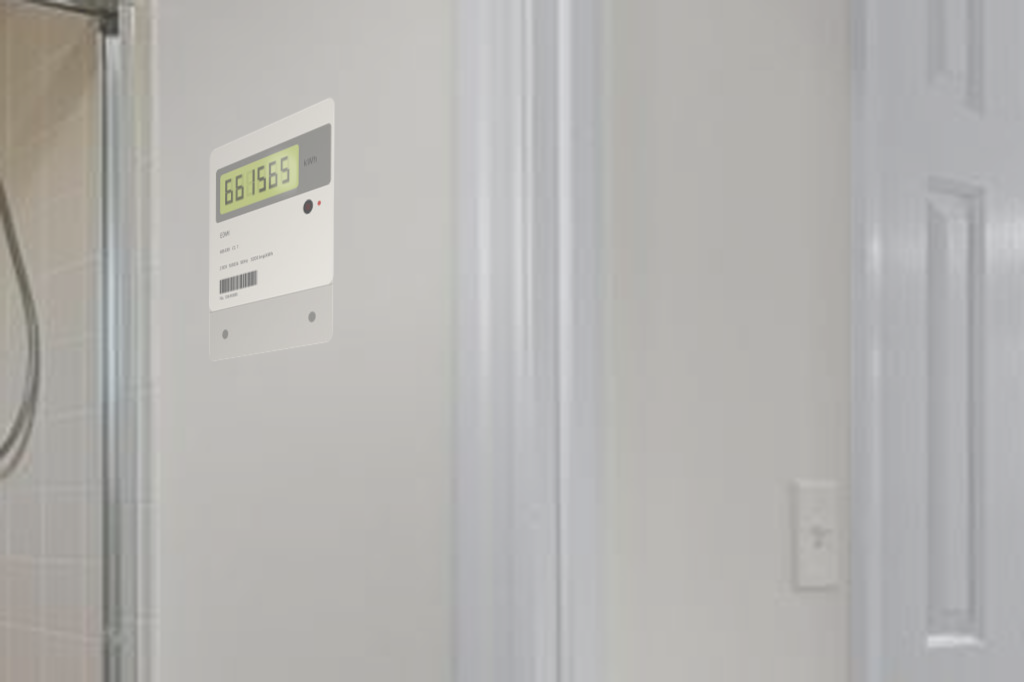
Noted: {"value": 661565, "unit": "kWh"}
